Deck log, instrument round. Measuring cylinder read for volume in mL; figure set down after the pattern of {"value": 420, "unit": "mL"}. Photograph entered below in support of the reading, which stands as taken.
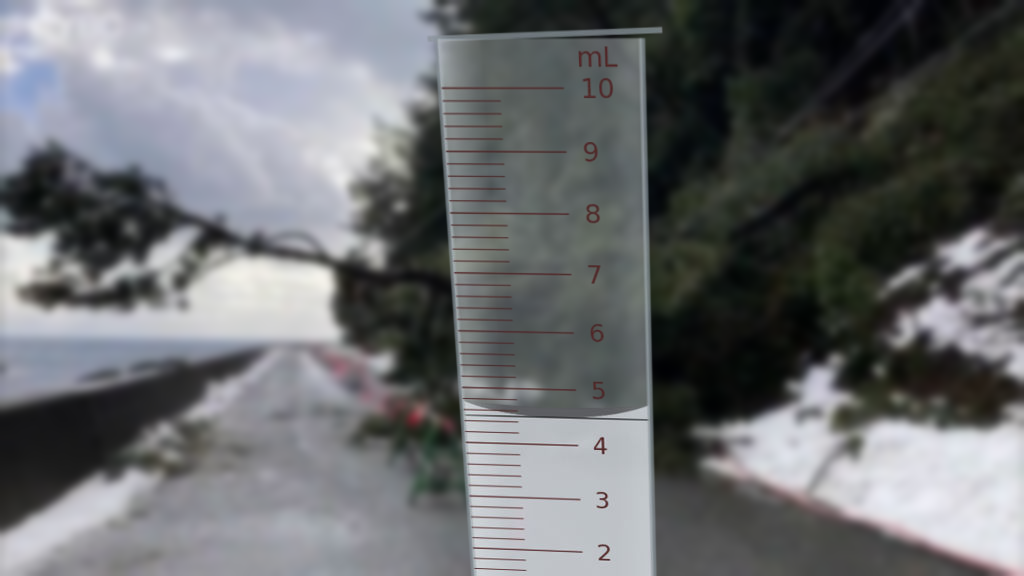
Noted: {"value": 4.5, "unit": "mL"}
